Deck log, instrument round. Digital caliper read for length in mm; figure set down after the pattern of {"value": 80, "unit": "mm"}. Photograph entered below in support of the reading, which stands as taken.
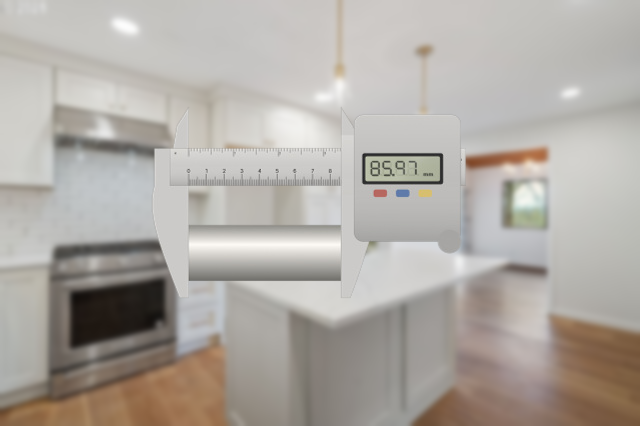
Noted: {"value": 85.97, "unit": "mm"}
